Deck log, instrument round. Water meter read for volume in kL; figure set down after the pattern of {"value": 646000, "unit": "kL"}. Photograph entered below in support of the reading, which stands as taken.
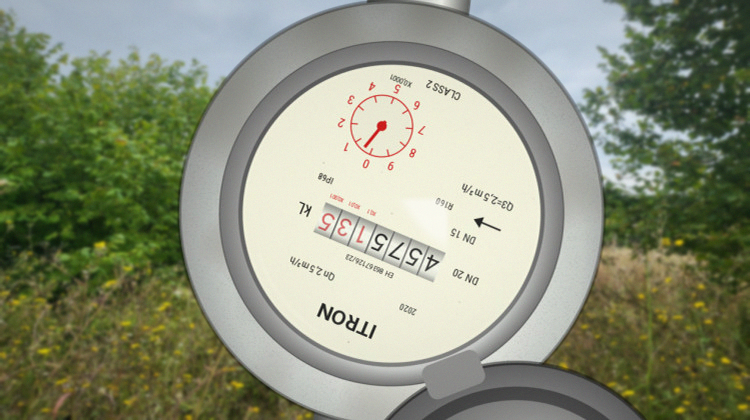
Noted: {"value": 4575.1350, "unit": "kL"}
